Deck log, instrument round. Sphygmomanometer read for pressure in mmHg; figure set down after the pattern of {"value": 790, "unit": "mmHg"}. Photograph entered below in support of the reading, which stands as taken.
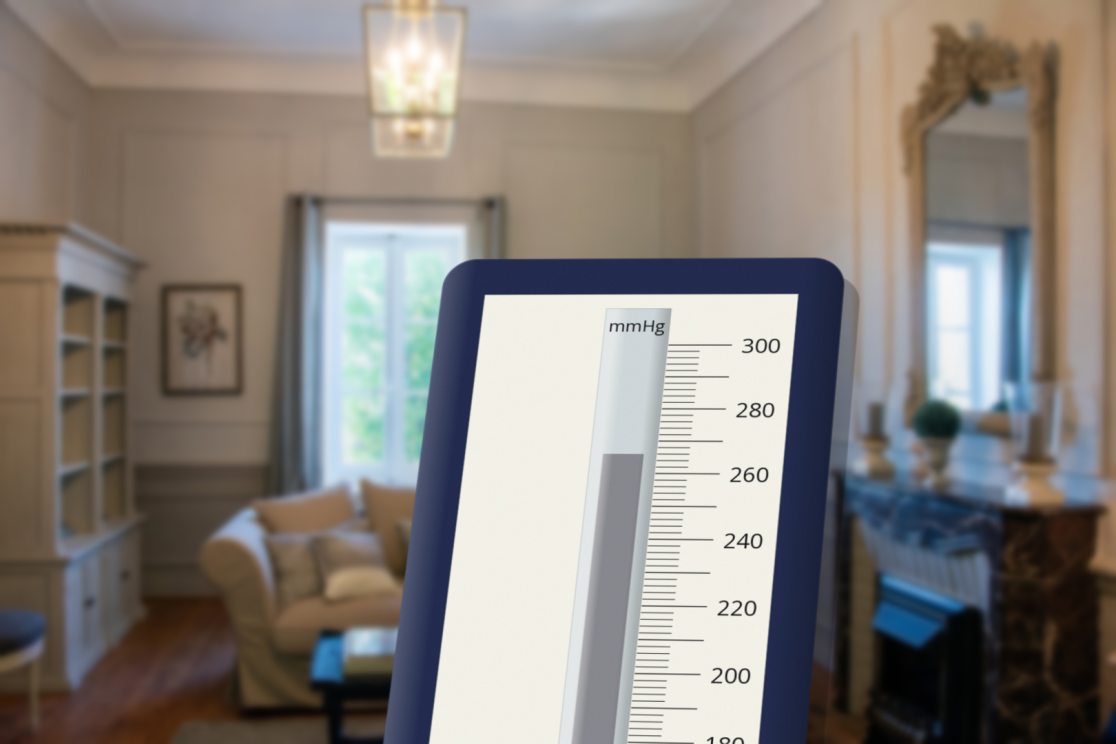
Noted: {"value": 266, "unit": "mmHg"}
